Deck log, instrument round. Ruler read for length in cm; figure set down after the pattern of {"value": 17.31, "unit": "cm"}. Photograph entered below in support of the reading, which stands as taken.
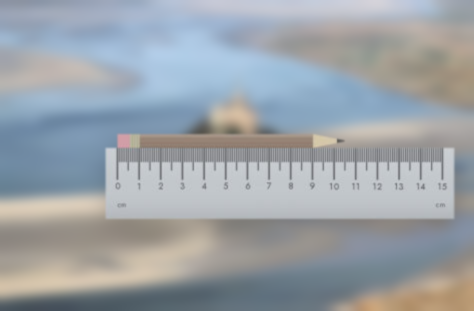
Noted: {"value": 10.5, "unit": "cm"}
